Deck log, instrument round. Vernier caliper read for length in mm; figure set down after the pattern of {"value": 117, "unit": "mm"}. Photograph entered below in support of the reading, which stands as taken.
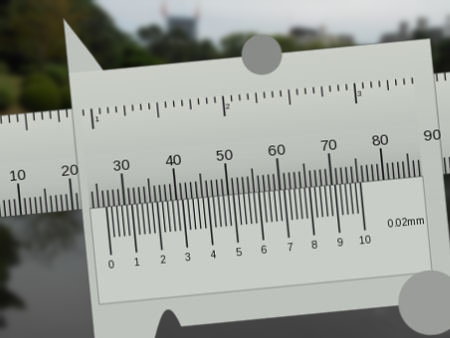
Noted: {"value": 26.5, "unit": "mm"}
